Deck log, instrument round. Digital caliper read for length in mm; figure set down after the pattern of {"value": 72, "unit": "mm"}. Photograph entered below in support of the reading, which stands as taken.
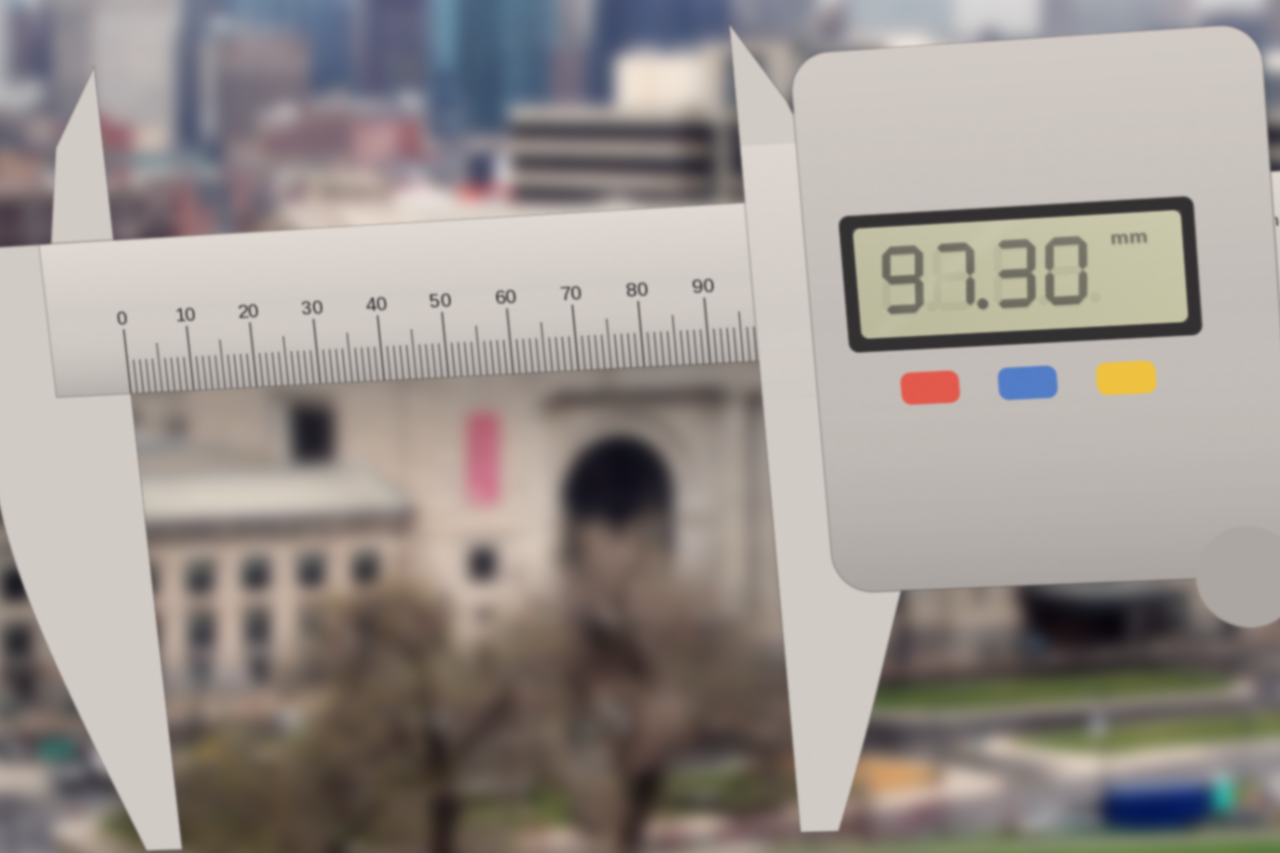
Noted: {"value": 97.30, "unit": "mm"}
